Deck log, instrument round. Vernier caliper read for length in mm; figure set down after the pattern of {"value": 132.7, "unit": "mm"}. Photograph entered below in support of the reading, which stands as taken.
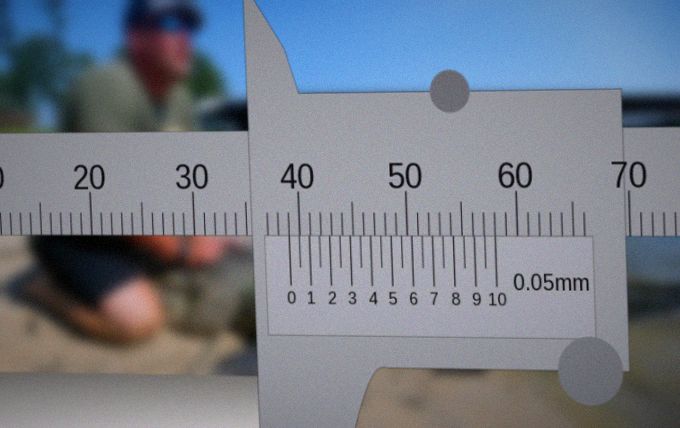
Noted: {"value": 39.0, "unit": "mm"}
